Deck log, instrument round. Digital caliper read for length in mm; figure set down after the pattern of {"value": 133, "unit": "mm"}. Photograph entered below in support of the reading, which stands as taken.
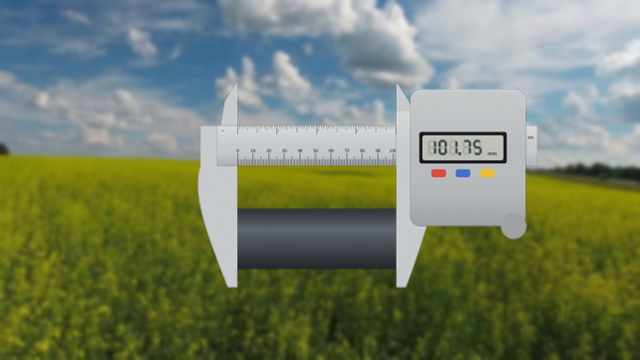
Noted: {"value": 101.75, "unit": "mm"}
